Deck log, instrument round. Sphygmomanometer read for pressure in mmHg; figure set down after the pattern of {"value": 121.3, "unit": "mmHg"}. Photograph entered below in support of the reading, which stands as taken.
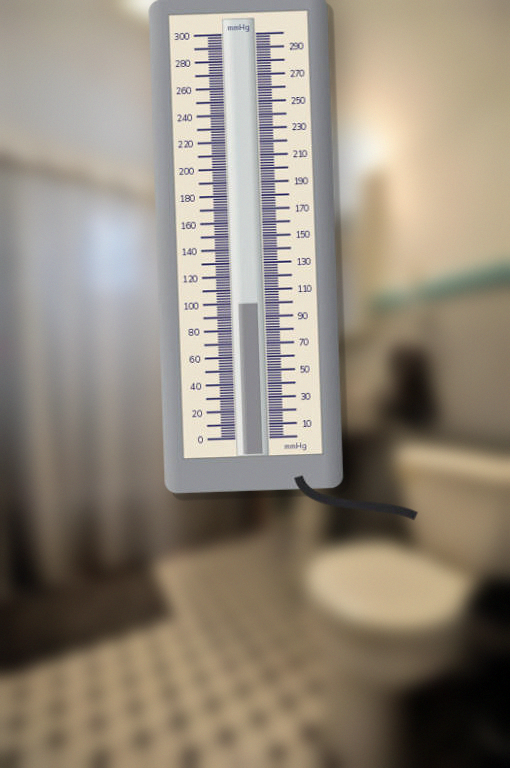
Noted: {"value": 100, "unit": "mmHg"}
